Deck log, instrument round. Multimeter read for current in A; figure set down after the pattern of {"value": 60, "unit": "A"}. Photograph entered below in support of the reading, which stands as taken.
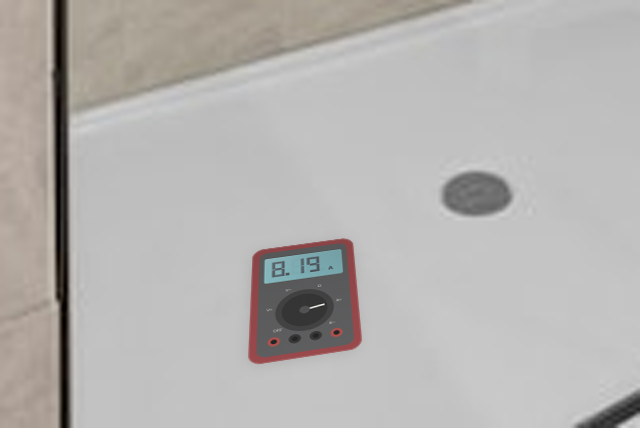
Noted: {"value": 8.19, "unit": "A"}
